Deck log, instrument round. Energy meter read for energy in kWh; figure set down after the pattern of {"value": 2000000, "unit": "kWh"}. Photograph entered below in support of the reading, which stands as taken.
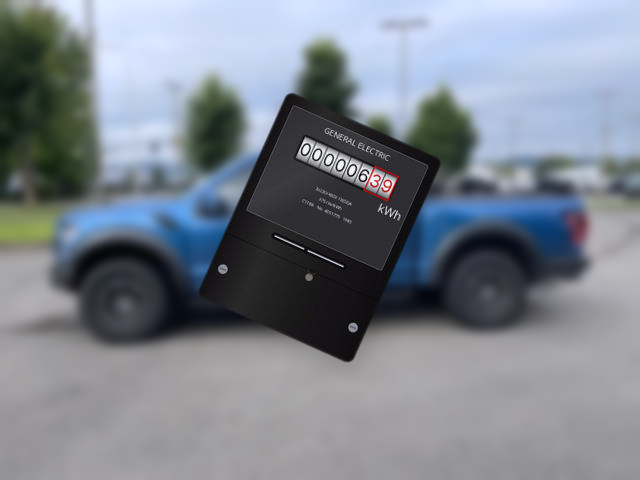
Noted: {"value": 6.39, "unit": "kWh"}
